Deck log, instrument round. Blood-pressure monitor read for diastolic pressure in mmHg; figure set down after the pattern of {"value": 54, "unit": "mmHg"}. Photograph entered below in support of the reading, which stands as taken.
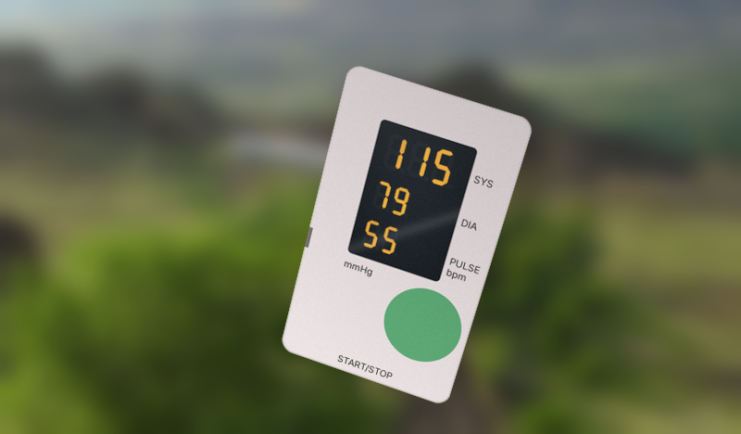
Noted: {"value": 79, "unit": "mmHg"}
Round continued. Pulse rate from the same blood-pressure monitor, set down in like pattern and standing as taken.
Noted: {"value": 55, "unit": "bpm"}
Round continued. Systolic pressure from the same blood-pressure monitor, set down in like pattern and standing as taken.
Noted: {"value": 115, "unit": "mmHg"}
